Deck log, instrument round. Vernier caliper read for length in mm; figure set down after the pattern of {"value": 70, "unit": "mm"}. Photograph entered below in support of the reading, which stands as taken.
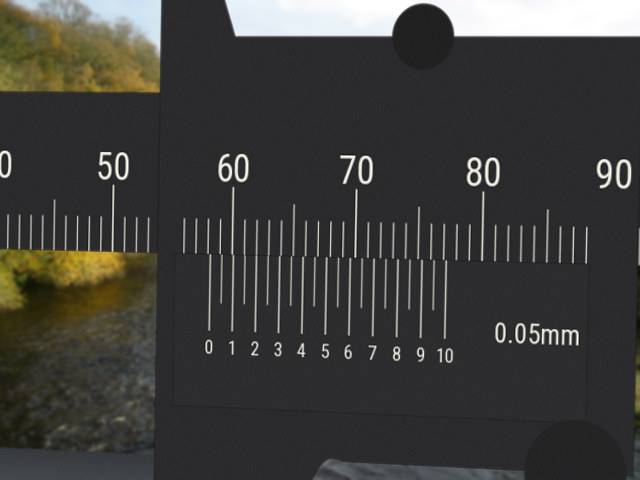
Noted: {"value": 58.2, "unit": "mm"}
